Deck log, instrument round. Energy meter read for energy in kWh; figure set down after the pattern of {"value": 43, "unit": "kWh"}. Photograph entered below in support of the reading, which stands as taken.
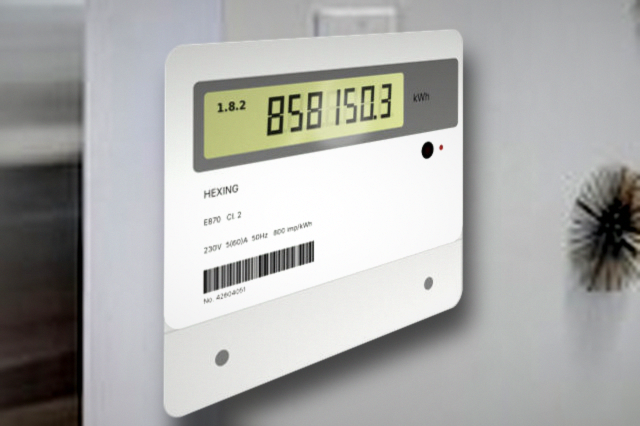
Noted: {"value": 858150.3, "unit": "kWh"}
